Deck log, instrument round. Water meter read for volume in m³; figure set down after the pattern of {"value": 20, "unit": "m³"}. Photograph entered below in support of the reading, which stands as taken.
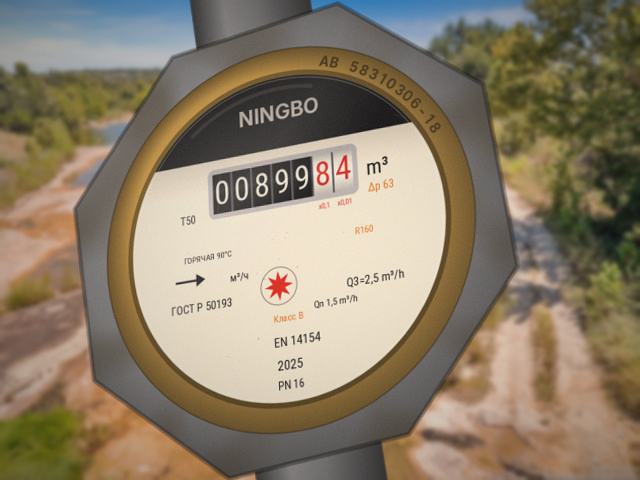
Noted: {"value": 899.84, "unit": "m³"}
